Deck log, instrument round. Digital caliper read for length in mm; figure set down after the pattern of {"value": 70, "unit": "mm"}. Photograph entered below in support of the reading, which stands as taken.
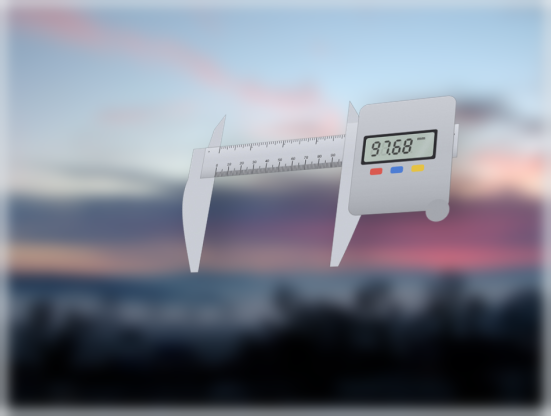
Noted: {"value": 97.68, "unit": "mm"}
